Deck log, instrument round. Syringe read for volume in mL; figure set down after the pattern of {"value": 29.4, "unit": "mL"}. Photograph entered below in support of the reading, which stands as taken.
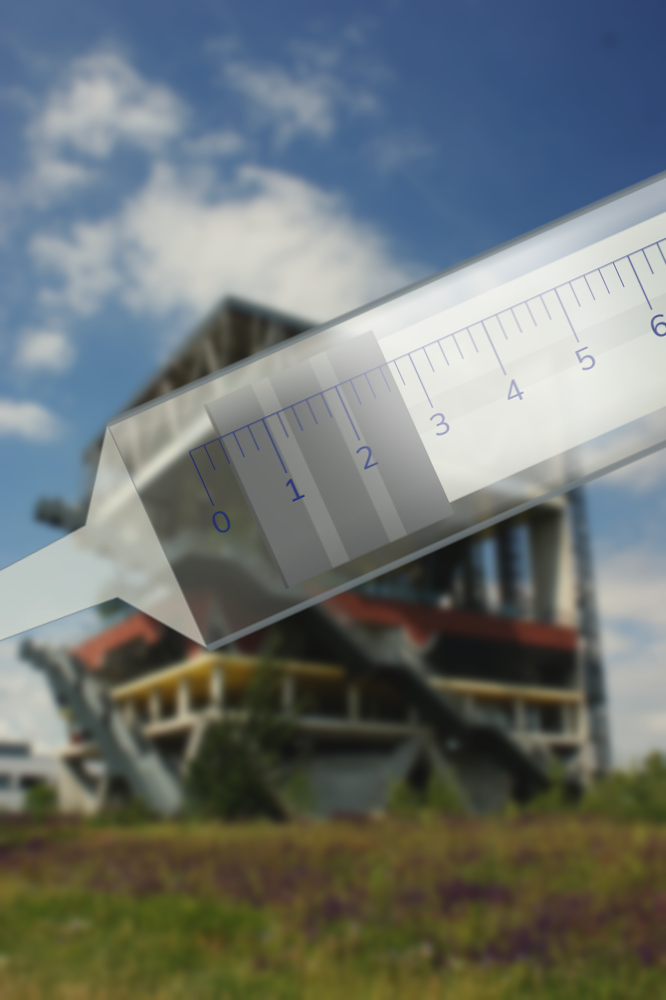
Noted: {"value": 0.4, "unit": "mL"}
